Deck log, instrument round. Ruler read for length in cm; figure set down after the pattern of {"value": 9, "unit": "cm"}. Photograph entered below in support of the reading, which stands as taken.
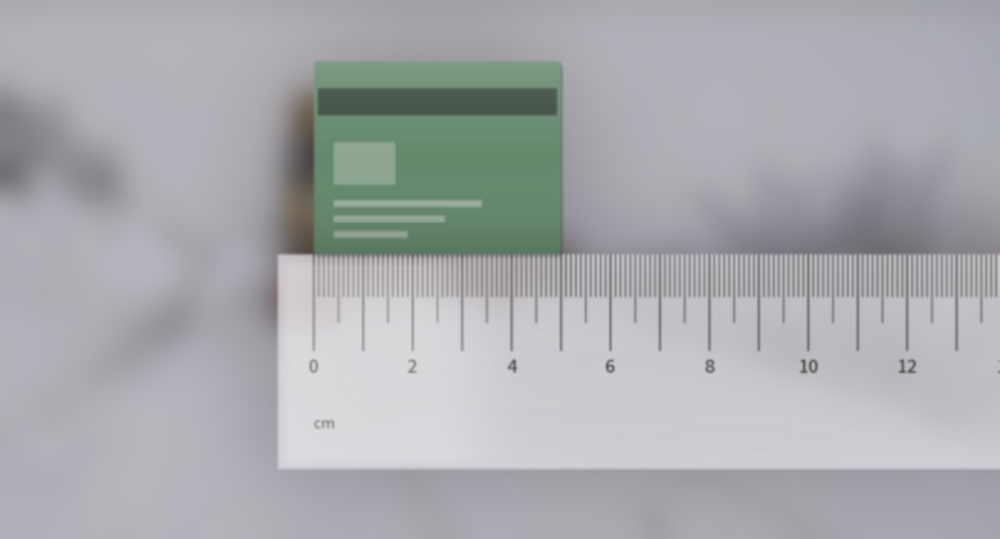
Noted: {"value": 5, "unit": "cm"}
